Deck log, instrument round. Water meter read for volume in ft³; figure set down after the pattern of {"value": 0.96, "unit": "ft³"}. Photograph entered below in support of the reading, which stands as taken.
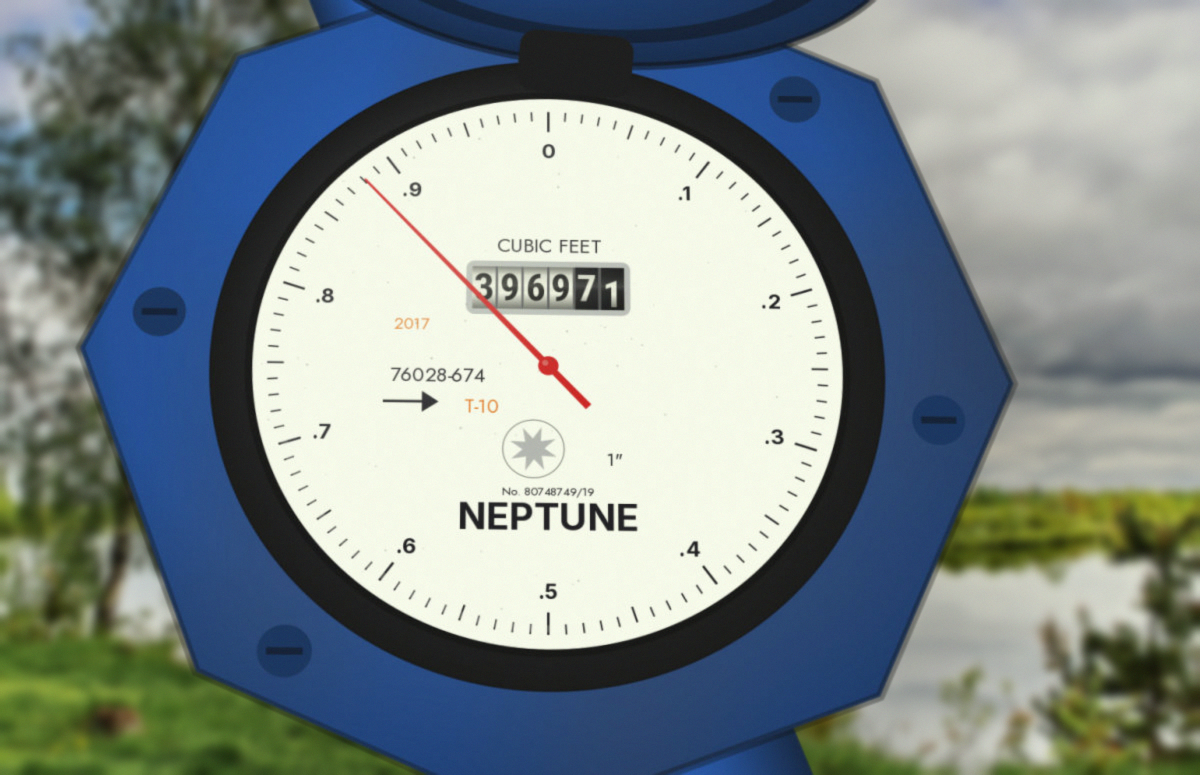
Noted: {"value": 396970.88, "unit": "ft³"}
